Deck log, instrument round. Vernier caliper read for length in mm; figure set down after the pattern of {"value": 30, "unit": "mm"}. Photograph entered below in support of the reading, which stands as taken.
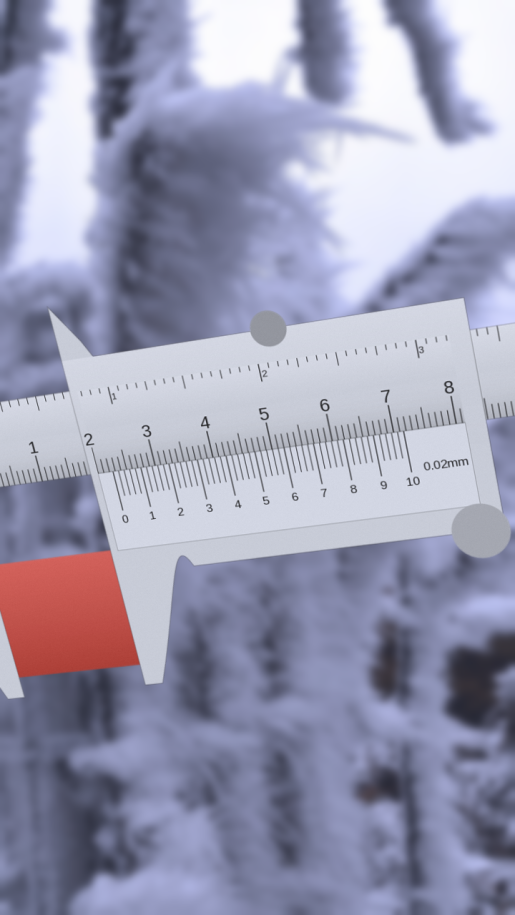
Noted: {"value": 22.6, "unit": "mm"}
